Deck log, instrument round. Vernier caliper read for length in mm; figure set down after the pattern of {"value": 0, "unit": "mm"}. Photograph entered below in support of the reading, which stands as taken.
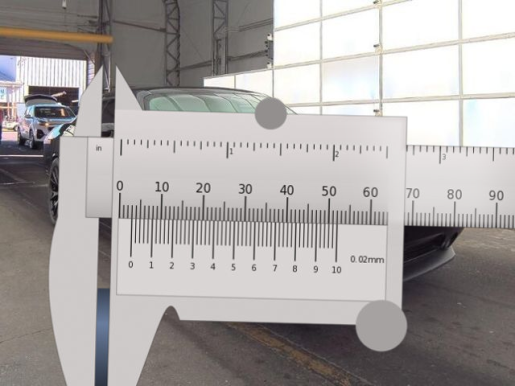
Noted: {"value": 3.0, "unit": "mm"}
